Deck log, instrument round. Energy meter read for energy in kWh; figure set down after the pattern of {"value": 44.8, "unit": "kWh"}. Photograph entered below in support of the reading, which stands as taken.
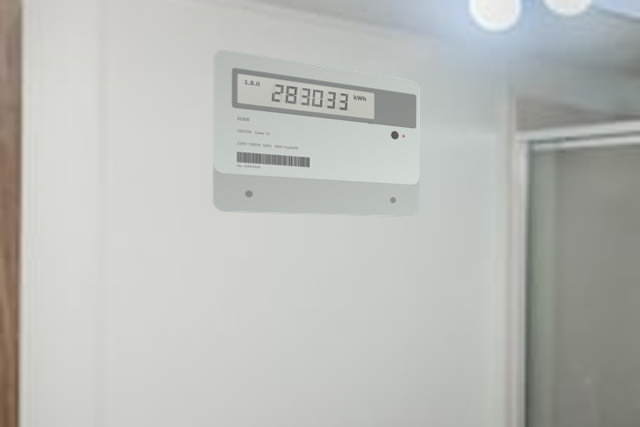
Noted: {"value": 283033, "unit": "kWh"}
